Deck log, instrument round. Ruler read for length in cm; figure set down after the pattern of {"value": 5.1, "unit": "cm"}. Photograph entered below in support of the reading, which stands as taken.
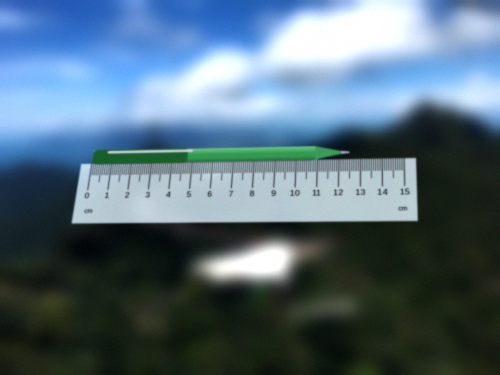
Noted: {"value": 12.5, "unit": "cm"}
